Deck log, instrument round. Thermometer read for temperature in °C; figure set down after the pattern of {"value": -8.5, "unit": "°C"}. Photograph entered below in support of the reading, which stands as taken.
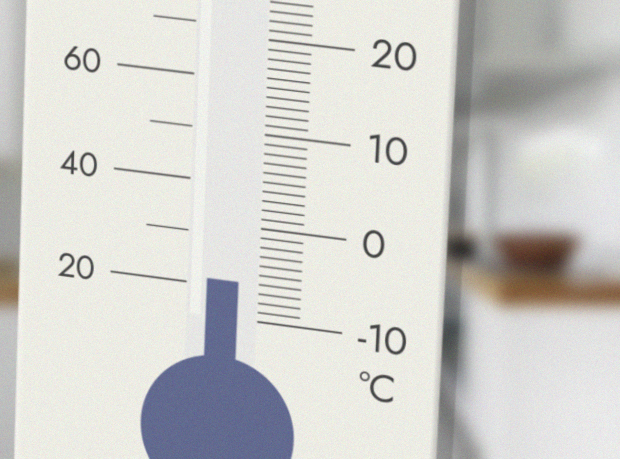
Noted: {"value": -6, "unit": "°C"}
